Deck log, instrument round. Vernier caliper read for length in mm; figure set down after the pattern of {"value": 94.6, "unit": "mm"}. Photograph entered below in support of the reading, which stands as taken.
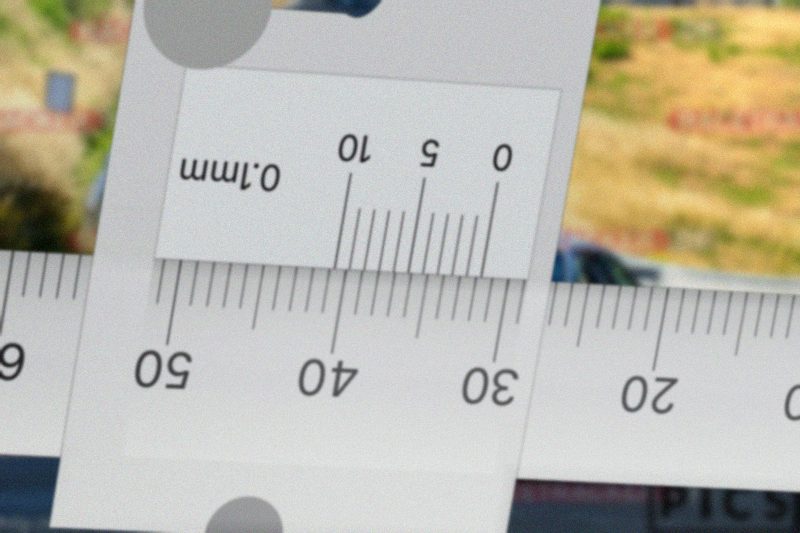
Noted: {"value": 31.7, "unit": "mm"}
